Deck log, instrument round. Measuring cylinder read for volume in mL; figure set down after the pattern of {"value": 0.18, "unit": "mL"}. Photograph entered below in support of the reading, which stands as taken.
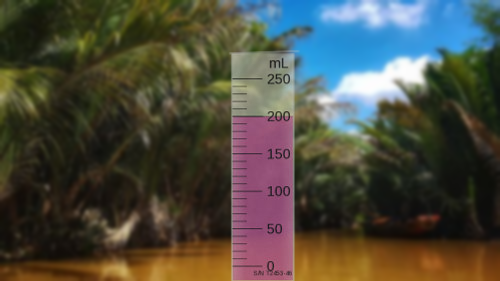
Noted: {"value": 200, "unit": "mL"}
